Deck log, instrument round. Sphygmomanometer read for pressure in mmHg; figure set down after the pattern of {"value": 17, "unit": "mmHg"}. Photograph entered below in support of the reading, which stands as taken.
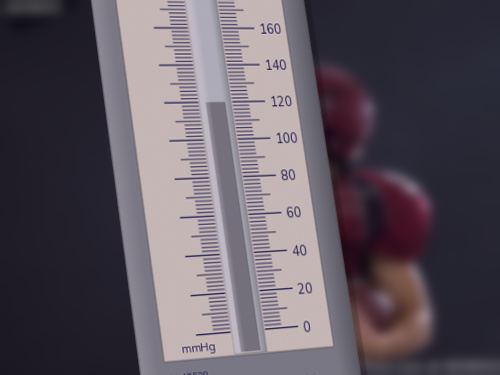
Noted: {"value": 120, "unit": "mmHg"}
